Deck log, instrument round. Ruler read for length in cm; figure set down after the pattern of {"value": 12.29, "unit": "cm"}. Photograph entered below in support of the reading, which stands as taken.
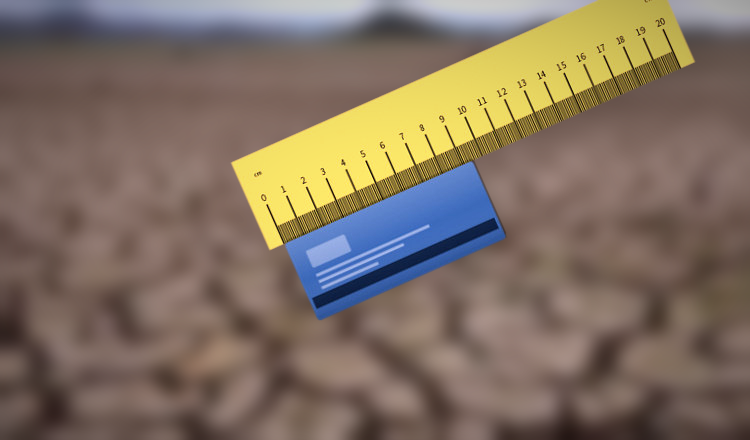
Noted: {"value": 9.5, "unit": "cm"}
